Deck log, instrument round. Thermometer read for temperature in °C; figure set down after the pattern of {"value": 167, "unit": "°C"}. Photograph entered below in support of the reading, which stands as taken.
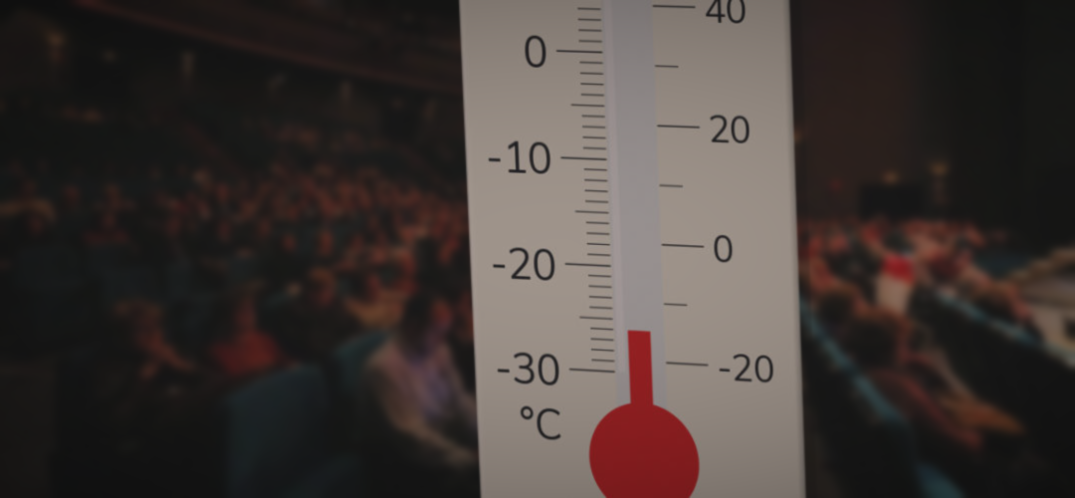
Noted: {"value": -26, "unit": "°C"}
